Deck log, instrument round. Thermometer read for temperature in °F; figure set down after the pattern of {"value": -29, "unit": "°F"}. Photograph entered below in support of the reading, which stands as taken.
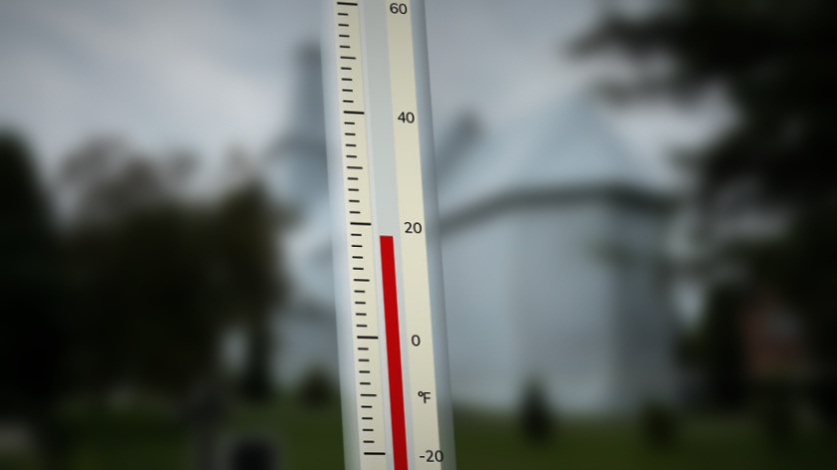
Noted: {"value": 18, "unit": "°F"}
